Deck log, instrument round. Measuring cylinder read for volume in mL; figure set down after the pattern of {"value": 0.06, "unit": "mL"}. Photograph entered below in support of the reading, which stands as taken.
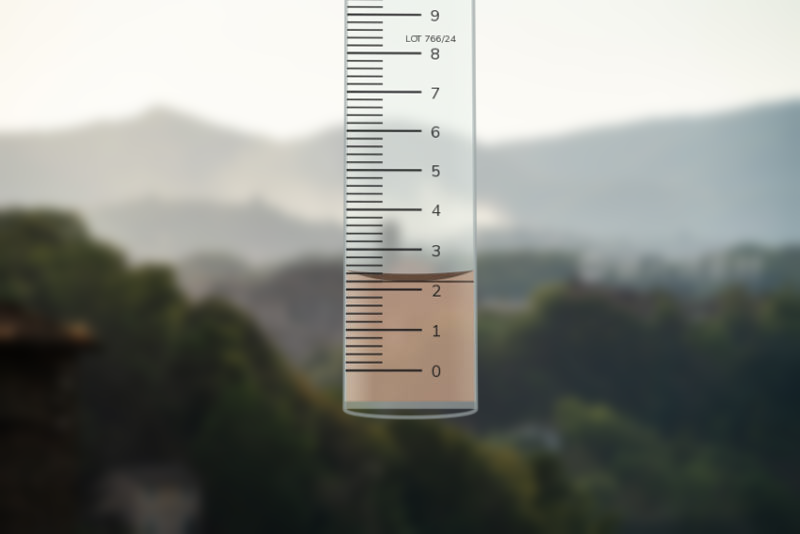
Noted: {"value": 2.2, "unit": "mL"}
